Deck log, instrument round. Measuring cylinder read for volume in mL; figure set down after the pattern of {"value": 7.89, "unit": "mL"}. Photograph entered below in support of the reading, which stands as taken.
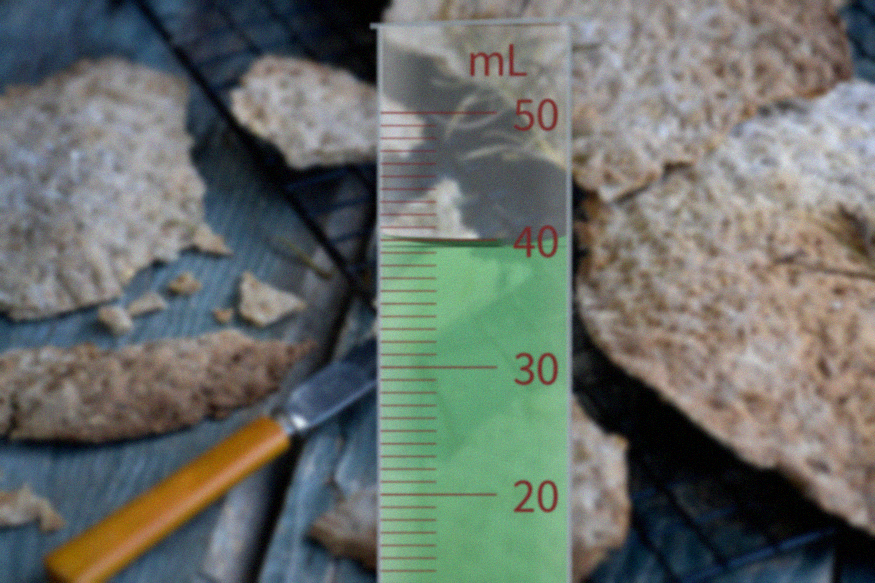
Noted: {"value": 39.5, "unit": "mL"}
